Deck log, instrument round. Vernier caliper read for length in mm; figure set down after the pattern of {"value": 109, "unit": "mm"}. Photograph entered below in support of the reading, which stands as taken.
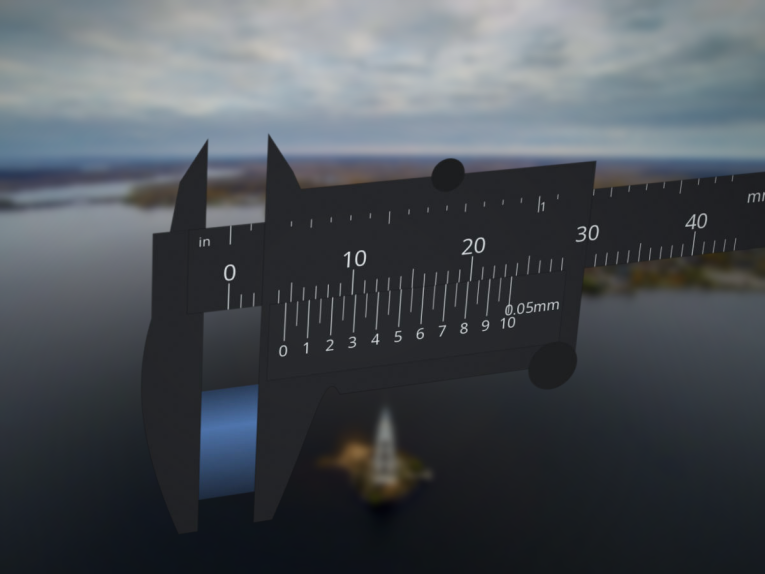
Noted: {"value": 4.6, "unit": "mm"}
